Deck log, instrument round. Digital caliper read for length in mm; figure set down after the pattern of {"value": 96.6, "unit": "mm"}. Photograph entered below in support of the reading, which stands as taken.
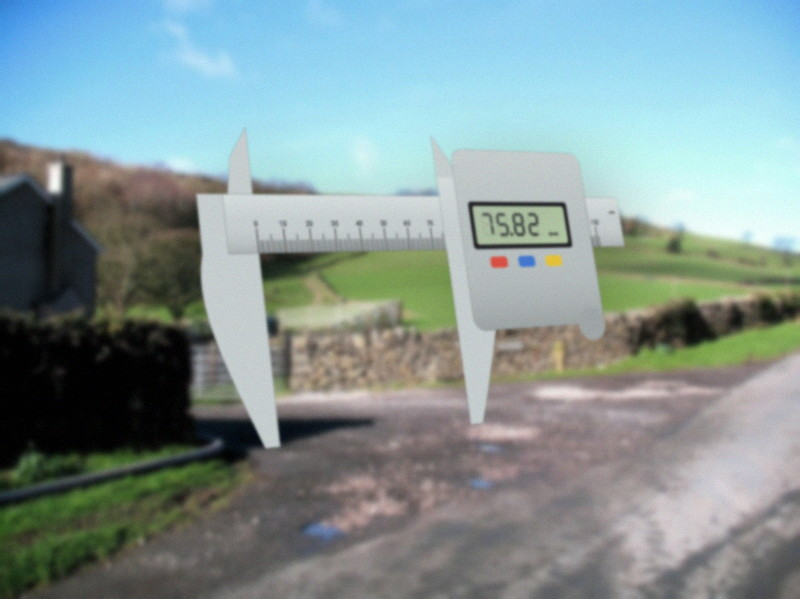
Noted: {"value": 75.82, "unit": "mm"}
